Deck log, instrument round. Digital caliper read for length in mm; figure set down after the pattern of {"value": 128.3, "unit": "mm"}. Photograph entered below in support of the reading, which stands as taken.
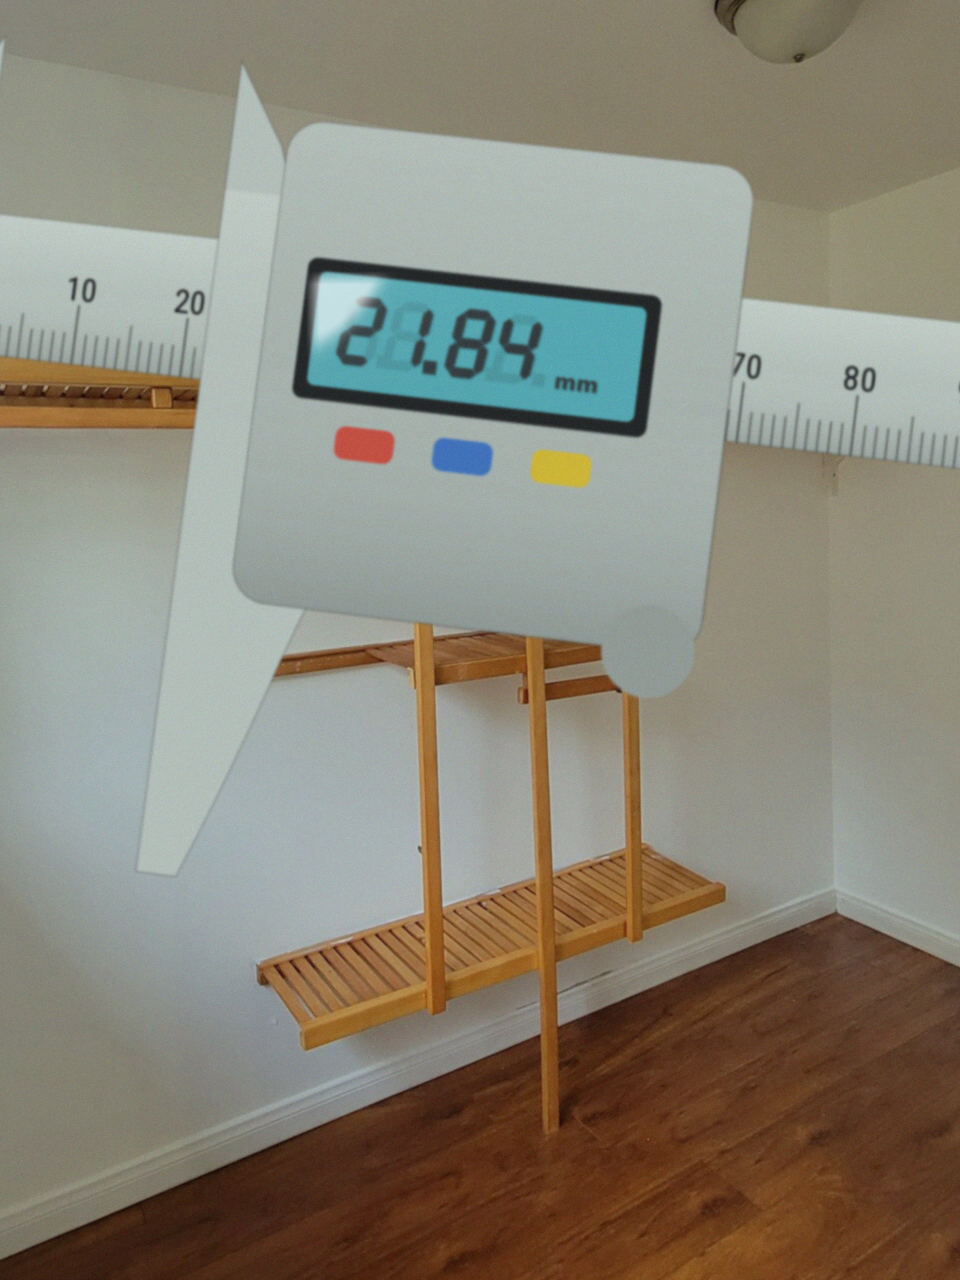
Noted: {"value": 21.84, "unit": "mm"}
